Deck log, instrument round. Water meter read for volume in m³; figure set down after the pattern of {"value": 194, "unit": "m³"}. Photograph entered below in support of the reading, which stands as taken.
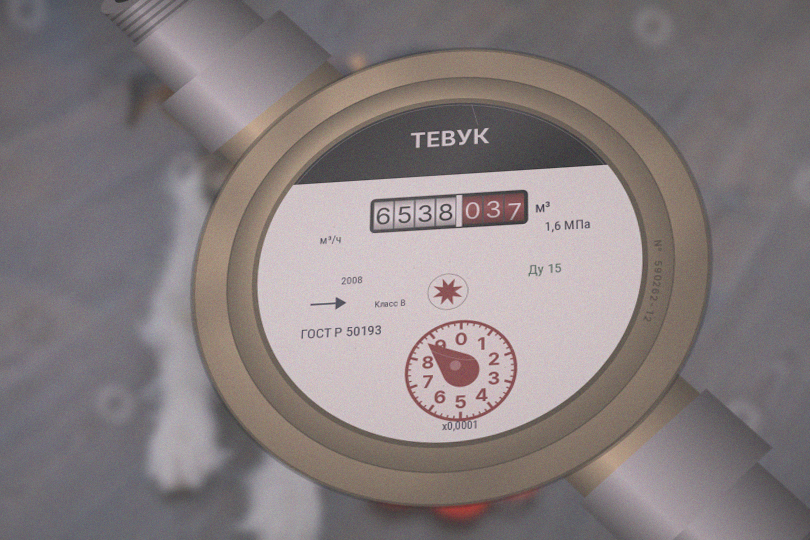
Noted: {"value": 6538.0368, "unit": "m³"}
